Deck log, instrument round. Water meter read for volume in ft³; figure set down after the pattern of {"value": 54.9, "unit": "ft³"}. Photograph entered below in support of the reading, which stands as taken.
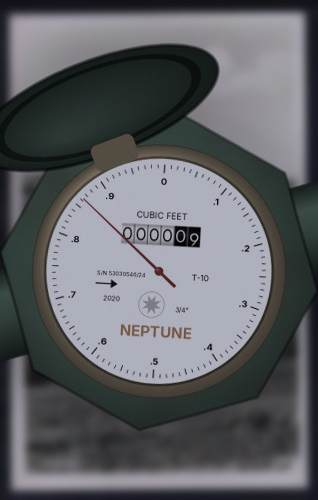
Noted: {"value": 8.86, "unit": "ft³"}
